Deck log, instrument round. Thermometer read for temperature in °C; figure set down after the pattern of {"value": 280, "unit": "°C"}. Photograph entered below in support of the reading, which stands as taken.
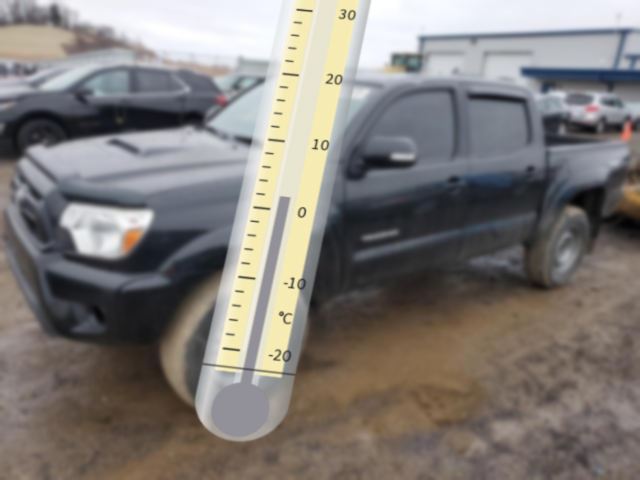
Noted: {"value": 2, "unit": "°C"}
